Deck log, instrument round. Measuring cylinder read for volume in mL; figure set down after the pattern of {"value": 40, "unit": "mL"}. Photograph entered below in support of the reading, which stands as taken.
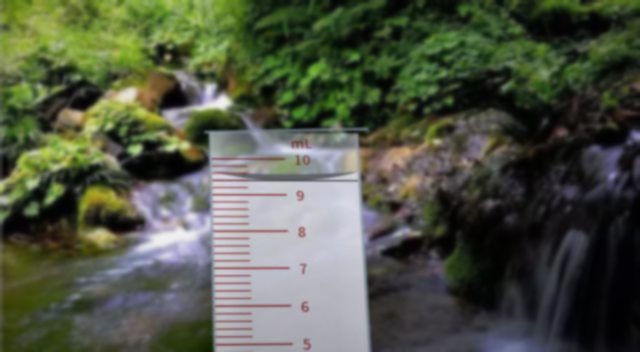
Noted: {"value": 9.4, "unit": "mL"}
